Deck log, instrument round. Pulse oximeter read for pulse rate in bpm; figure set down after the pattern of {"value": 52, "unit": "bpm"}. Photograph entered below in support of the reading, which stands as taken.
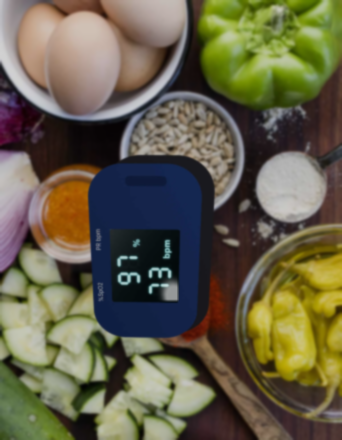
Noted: {"value": 73, "unit": "bpm"}
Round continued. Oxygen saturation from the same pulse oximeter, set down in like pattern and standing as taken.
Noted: {"value": 97, "unit": "%"}
